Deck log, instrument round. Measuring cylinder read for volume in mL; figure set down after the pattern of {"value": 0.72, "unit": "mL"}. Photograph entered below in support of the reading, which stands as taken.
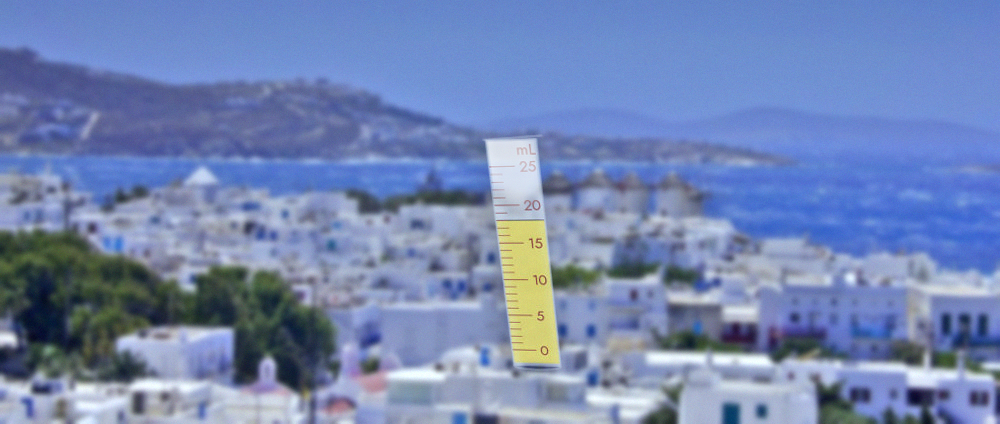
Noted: {"value": 18, "unit": "mL"}
